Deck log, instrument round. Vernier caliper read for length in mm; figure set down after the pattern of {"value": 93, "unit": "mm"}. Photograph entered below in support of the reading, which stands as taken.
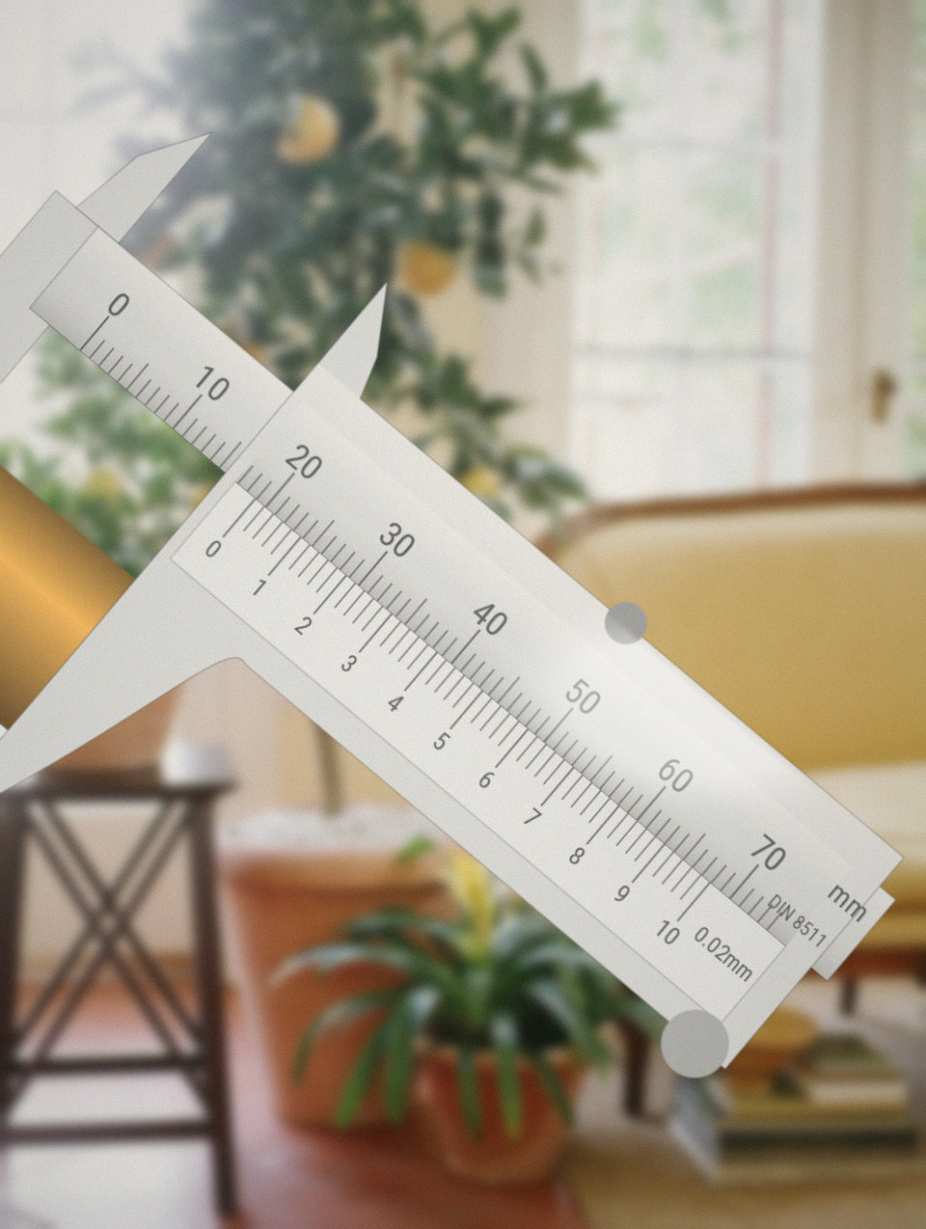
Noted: {"value": 18.9, "unit": "mm"}
